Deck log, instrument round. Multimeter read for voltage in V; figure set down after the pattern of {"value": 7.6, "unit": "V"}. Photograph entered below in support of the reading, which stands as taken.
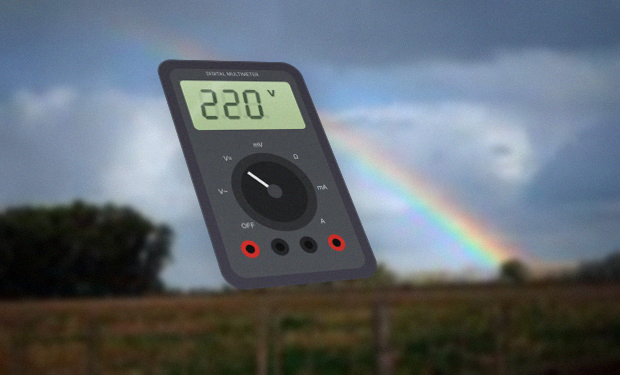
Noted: {"value": 220, "unit": "V"}
